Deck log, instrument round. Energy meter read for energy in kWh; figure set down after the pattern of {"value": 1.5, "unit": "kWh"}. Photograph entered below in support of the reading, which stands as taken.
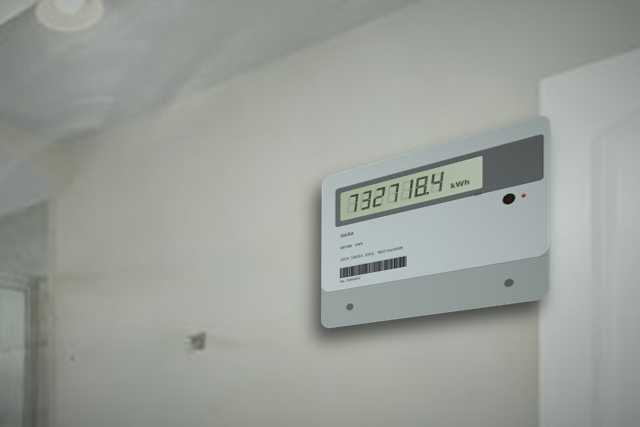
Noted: {"value": 732718.4, "unit": "kWh"}
